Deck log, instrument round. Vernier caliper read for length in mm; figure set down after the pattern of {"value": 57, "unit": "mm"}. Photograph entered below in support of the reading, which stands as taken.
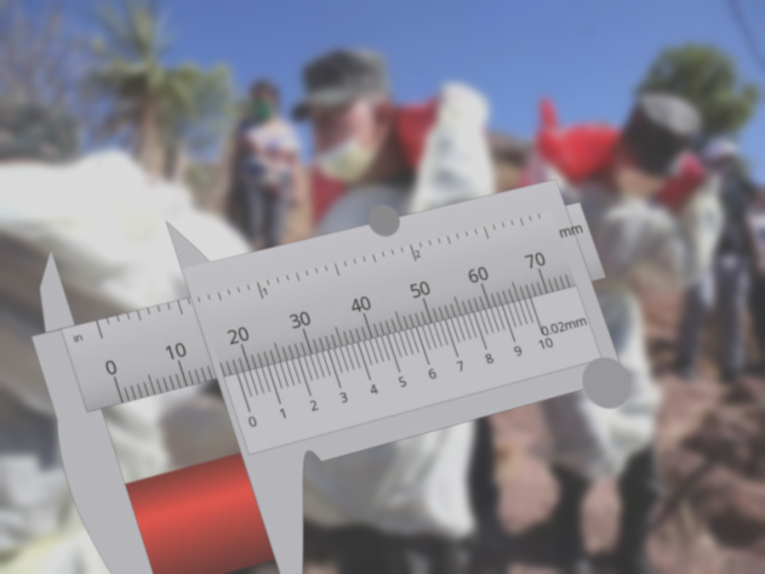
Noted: {"value": 18.0, "unit": "mm"}
